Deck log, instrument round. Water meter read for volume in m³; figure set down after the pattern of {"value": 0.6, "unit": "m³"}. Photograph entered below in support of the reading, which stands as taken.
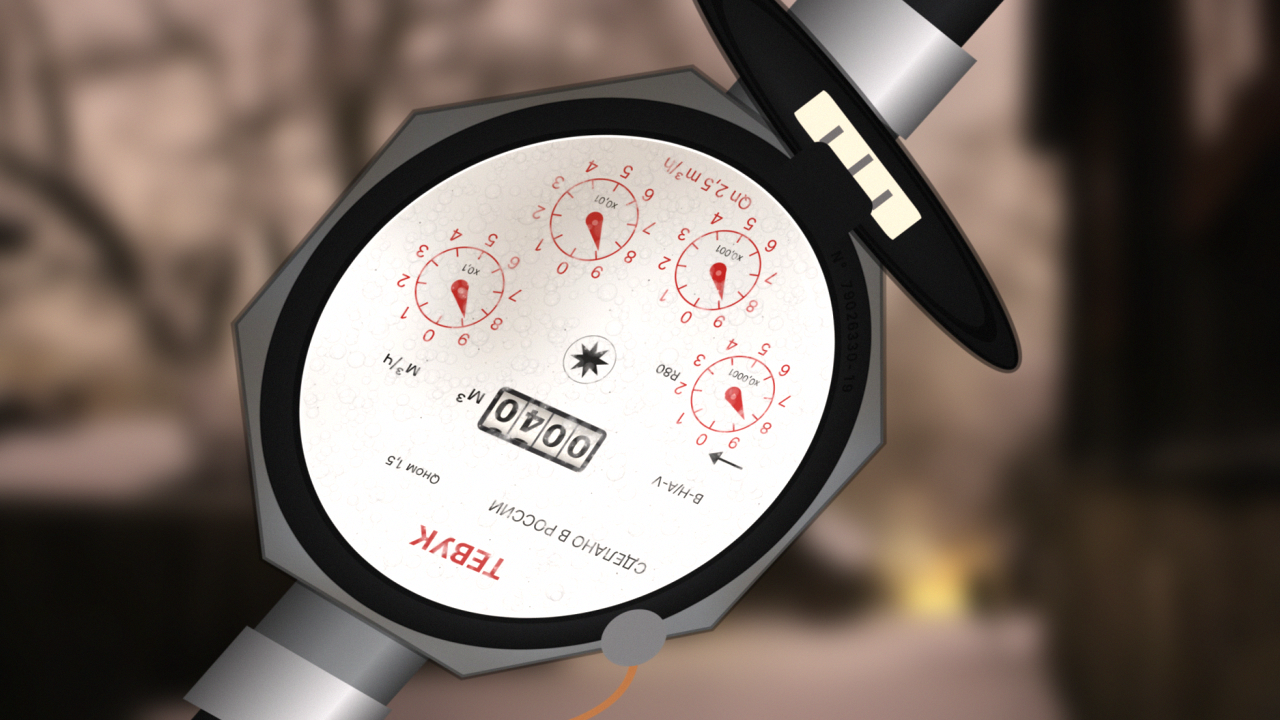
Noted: {"value": 39.8888, "unit": "m³"}
